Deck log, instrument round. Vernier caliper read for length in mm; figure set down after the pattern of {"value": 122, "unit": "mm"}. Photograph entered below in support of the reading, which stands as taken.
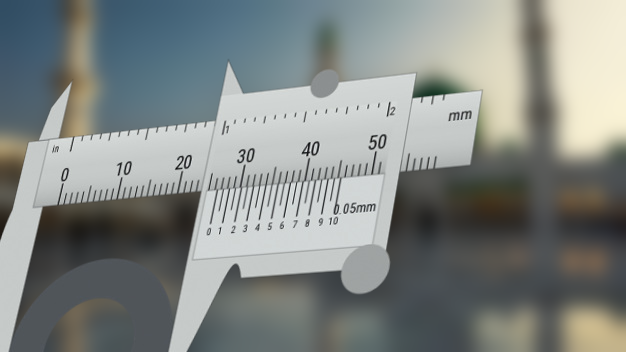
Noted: {"value": 26.4, "unit": "mm"}
